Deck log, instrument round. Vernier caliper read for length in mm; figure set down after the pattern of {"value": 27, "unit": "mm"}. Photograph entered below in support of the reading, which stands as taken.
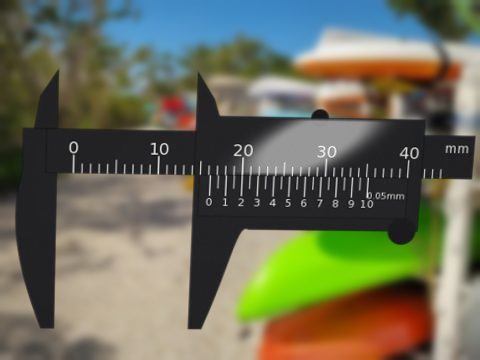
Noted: {"value": 16.2, "unit": "mm"}
